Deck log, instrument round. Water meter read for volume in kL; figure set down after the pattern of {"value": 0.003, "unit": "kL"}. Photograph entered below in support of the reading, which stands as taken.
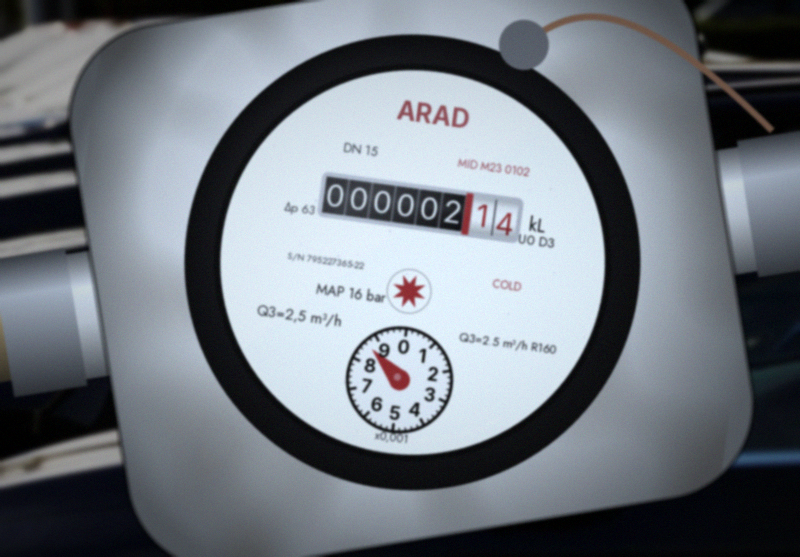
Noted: {"value": 2.138, "unit": "kL"}
